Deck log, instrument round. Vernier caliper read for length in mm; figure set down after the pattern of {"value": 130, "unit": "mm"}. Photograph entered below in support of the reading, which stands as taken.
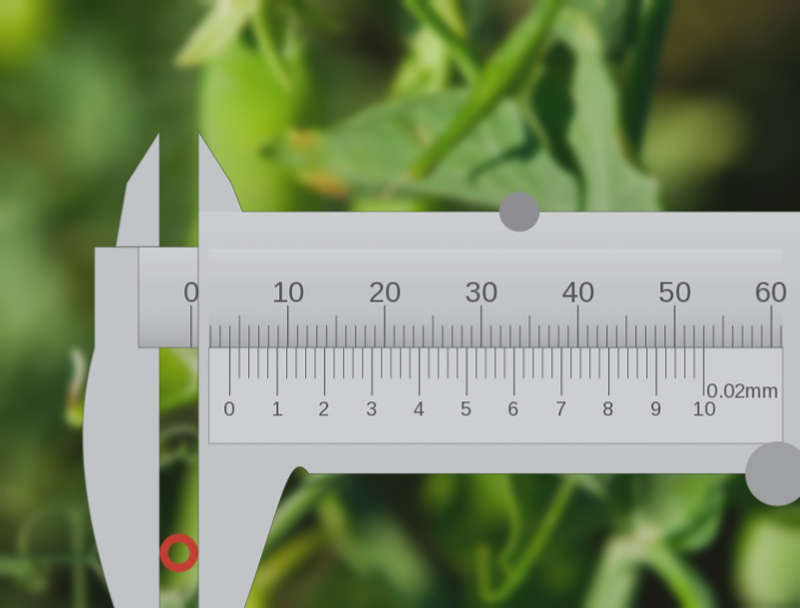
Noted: {"value": 4.0, "unit": "mm"}
